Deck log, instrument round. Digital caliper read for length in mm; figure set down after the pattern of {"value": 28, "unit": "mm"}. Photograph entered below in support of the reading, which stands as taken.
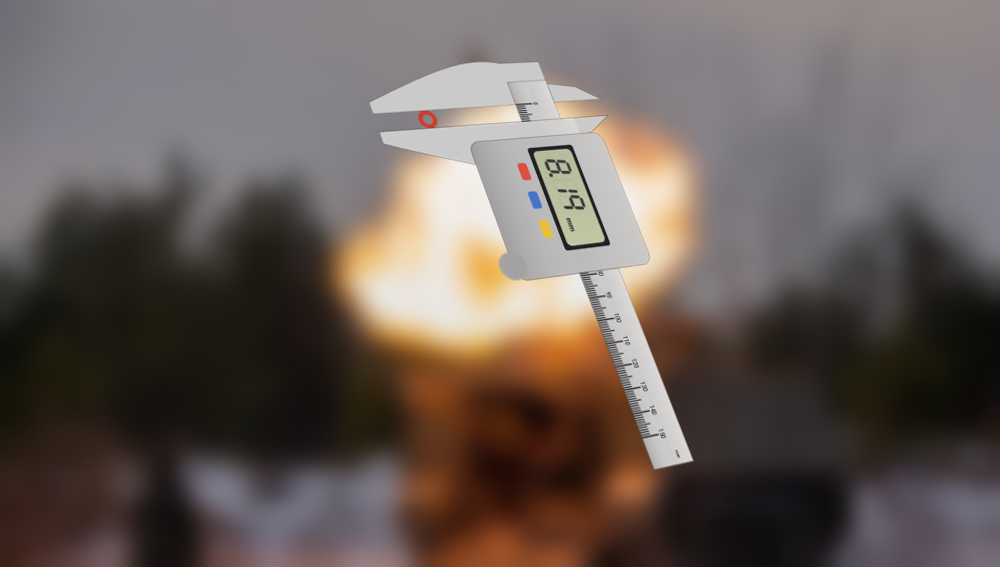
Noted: {"value": 8.19, "unit": "mm"}
